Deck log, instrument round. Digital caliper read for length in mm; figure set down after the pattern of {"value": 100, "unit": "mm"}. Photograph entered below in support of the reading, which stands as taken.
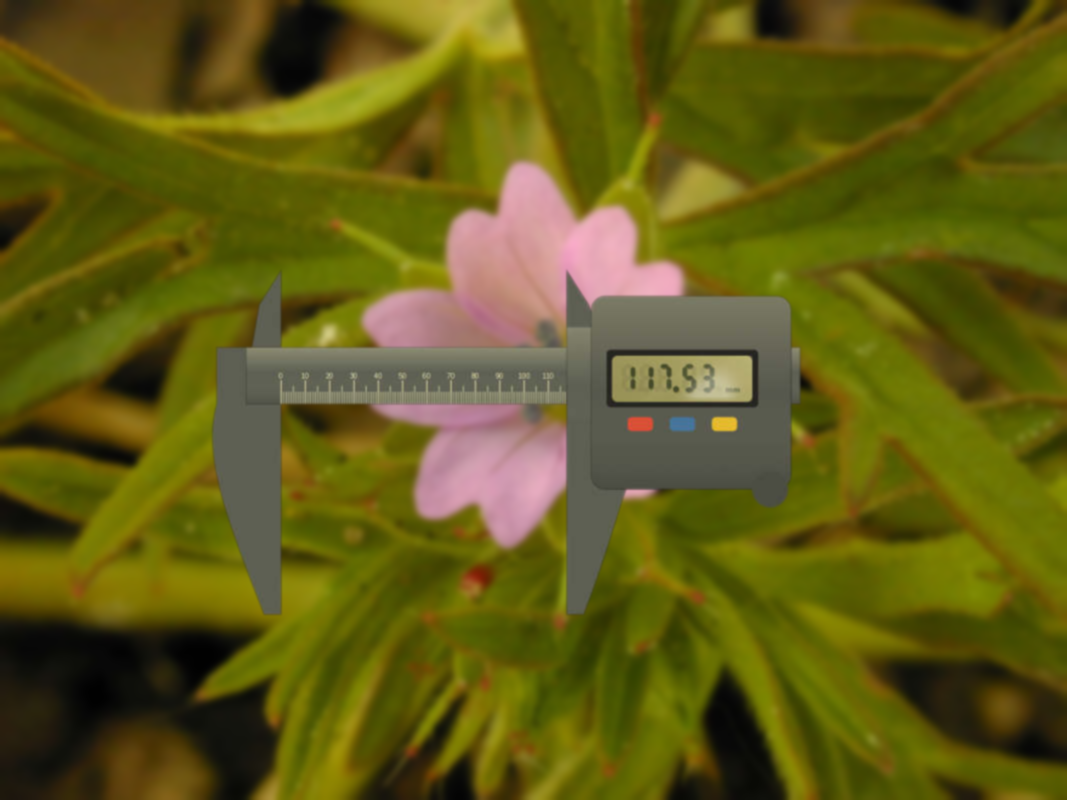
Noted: {"value": 117.53, "unit": "mm"}
